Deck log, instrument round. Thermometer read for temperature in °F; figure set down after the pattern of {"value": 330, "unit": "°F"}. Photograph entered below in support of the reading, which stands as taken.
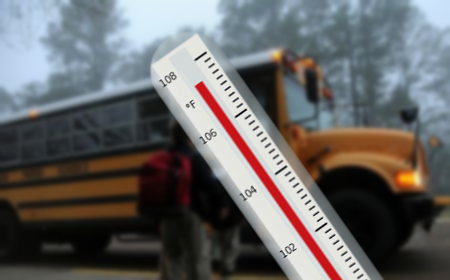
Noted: {"value": 107.4, "unit": "°F"}
